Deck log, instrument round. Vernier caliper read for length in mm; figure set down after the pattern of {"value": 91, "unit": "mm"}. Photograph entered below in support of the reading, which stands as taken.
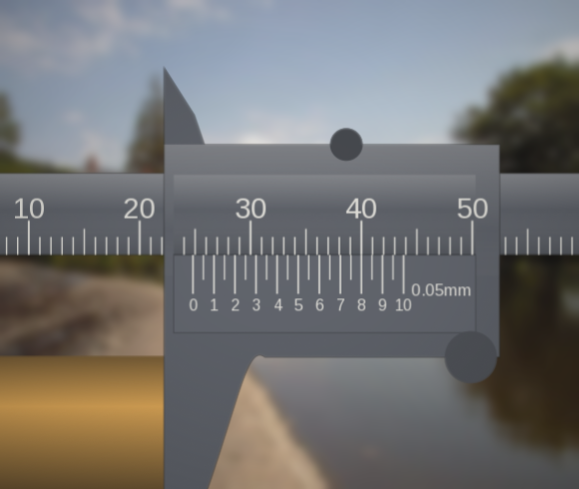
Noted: {"value": 24.8, "unit": "mm"}
